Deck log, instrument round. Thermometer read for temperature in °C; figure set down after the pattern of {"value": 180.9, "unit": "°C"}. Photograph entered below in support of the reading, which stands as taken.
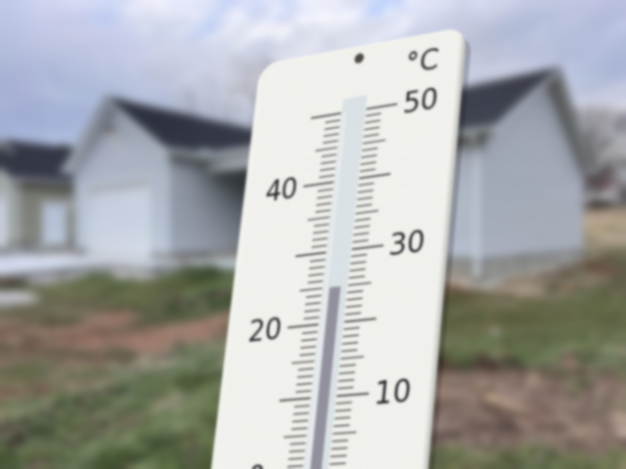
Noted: {"value": 25, "unit": "°C"}
